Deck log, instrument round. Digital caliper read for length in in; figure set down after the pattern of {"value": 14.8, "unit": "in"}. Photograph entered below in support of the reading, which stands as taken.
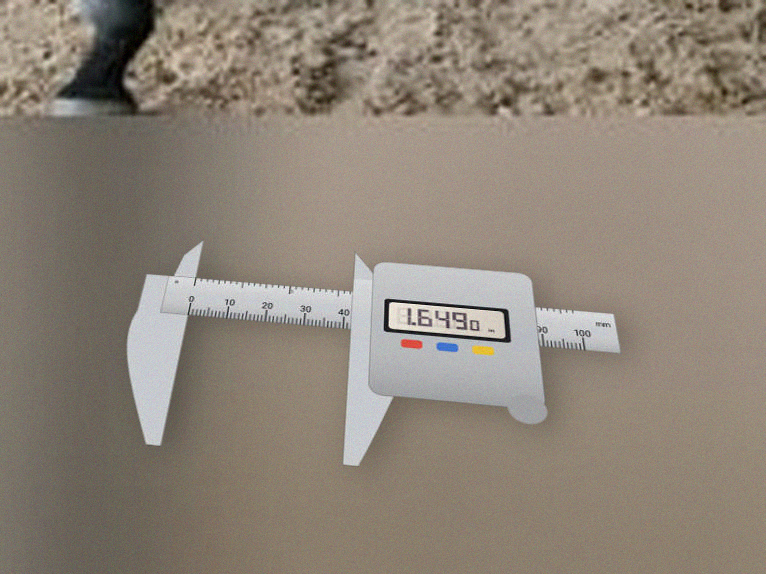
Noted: {"value": 1.6490, "unit": "in"}
